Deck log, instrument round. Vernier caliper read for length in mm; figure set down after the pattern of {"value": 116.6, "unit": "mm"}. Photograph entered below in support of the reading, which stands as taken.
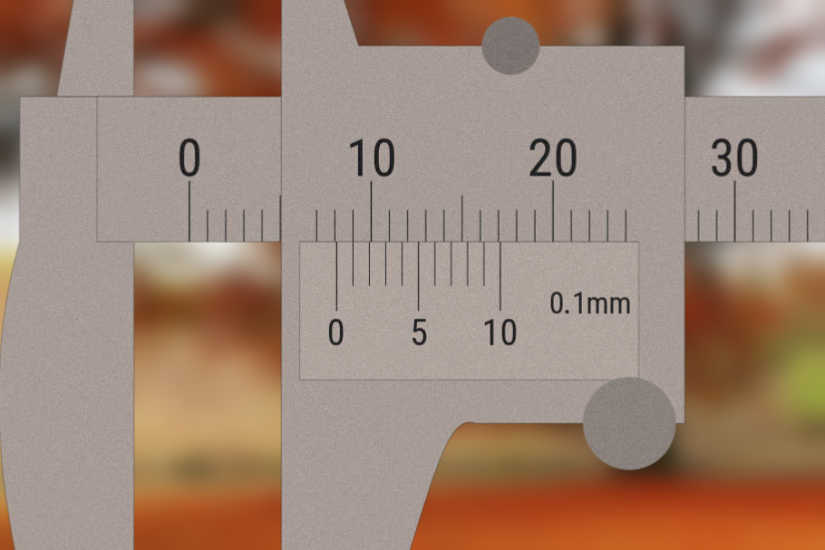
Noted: {"value": 8.1, "unit": "mm"}
